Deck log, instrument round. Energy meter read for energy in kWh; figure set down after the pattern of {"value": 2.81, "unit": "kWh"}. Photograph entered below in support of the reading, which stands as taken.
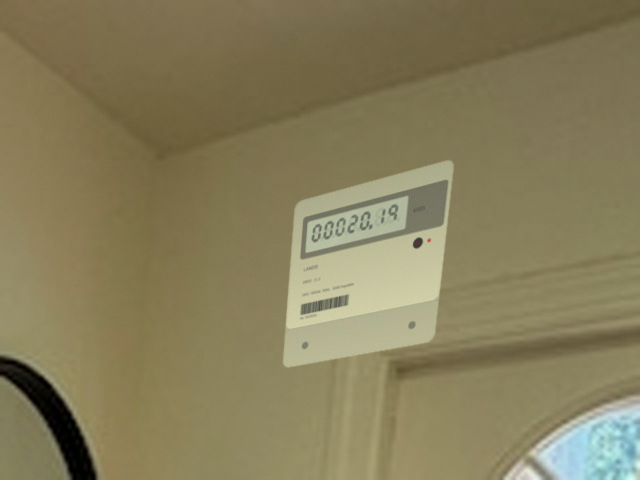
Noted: {"value": 20.19, "unit": "kWh"}
